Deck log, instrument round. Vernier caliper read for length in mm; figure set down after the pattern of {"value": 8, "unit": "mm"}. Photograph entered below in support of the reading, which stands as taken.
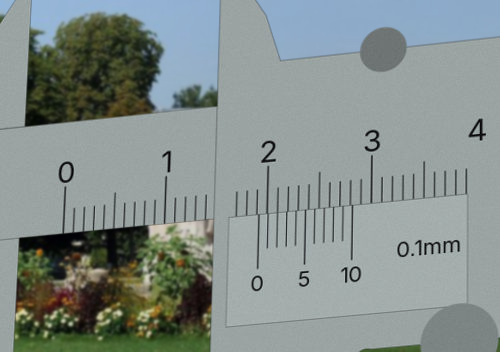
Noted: {"value": 19.2, "unit": "mm"}
